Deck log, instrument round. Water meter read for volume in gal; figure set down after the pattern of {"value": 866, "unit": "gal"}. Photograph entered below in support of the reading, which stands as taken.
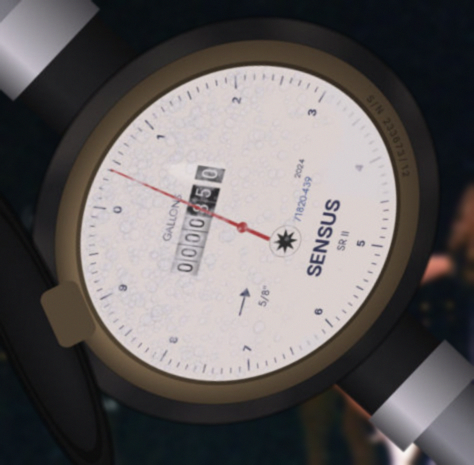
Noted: {"value": 850.4, "unit": "gal"}
